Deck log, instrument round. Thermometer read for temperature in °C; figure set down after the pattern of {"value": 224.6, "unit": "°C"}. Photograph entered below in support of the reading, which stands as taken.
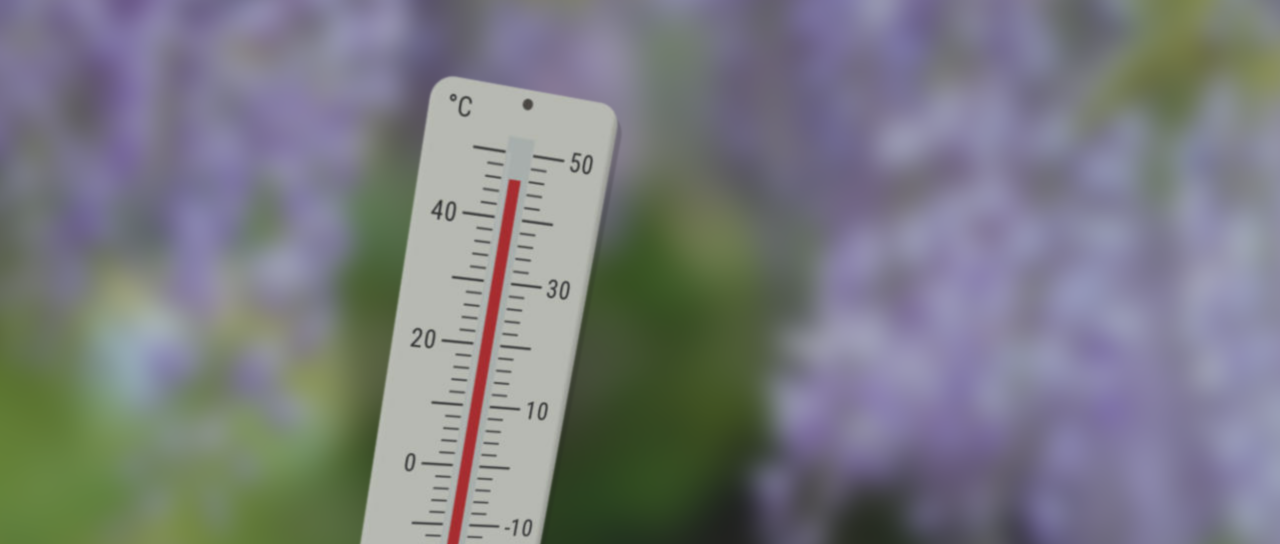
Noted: {"value": 46, "unit": "°C"}
